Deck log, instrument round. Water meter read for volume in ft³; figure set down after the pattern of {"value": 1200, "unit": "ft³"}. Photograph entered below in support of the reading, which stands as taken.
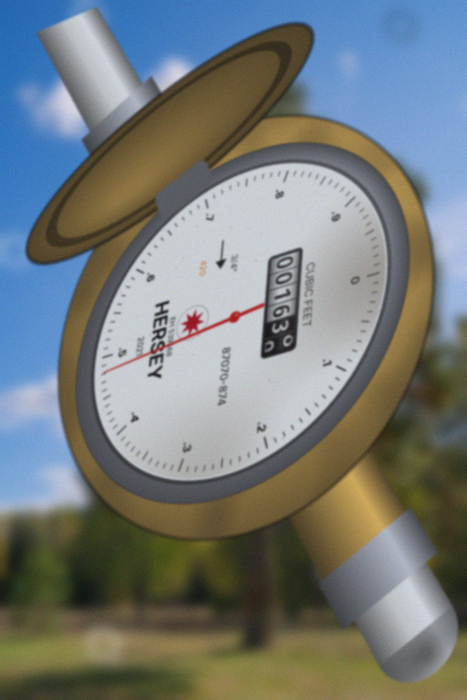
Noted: {"value": 1638.48, "unit": "ft³"}
